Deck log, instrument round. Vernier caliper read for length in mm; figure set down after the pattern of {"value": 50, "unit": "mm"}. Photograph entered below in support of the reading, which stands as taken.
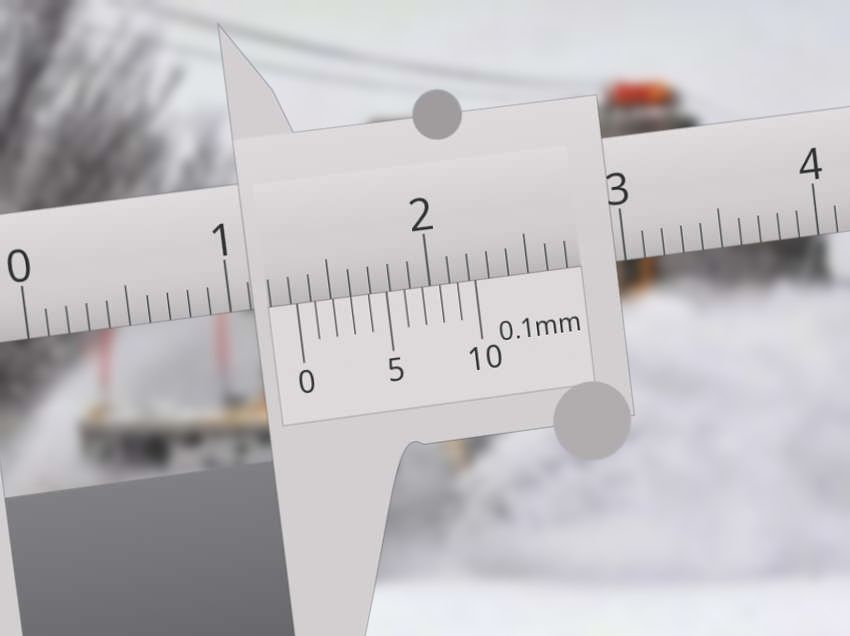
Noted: {"value": 13.3, "unit": "mm"}
